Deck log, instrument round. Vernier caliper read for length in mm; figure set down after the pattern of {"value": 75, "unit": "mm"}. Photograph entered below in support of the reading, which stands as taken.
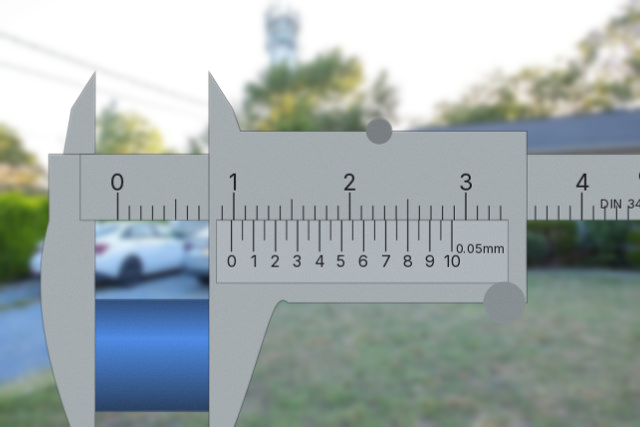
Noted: {"value": 9.8, "unit": "mm"}
